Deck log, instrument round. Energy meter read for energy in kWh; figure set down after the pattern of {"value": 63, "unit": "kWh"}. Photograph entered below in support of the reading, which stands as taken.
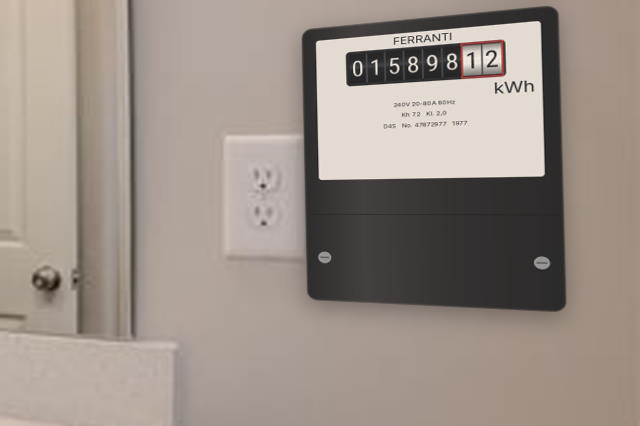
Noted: {"value": 15898.12, "unit": "kWh"}
